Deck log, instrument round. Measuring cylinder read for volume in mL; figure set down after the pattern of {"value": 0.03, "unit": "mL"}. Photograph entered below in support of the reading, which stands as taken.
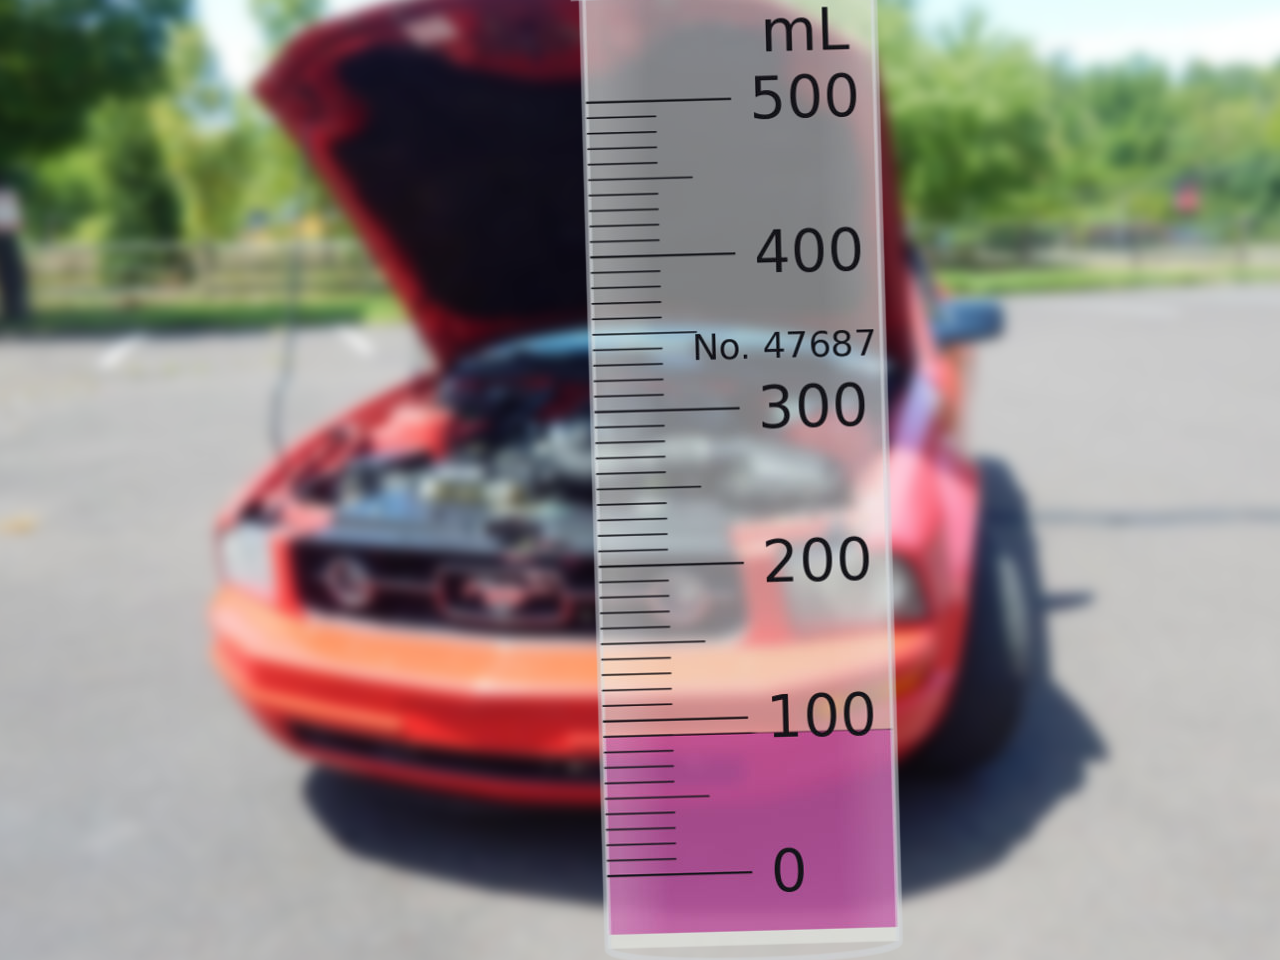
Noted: {"value": 90, "unit": "mL"}
